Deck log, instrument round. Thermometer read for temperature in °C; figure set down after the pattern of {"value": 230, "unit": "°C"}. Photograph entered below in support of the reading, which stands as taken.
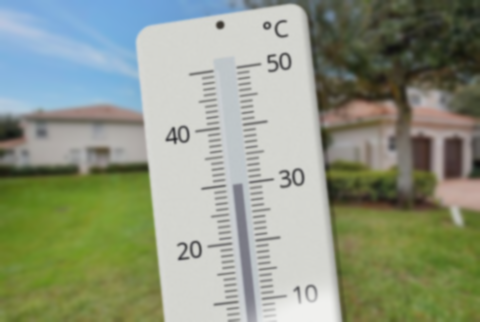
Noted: {"value": 30, "unit": "°C"}
